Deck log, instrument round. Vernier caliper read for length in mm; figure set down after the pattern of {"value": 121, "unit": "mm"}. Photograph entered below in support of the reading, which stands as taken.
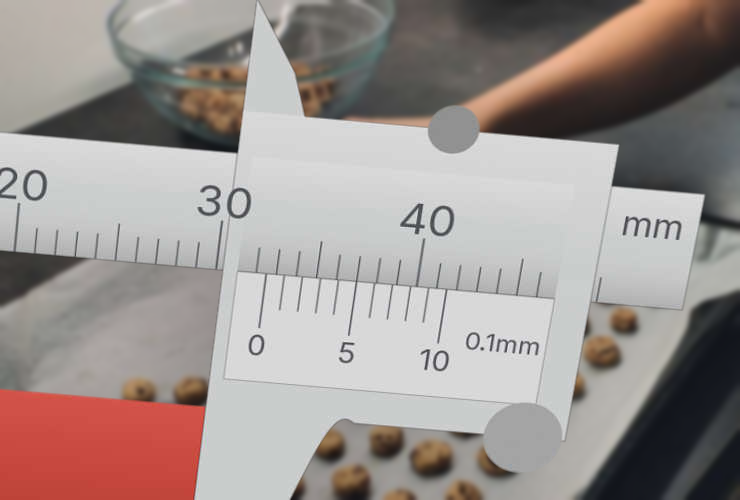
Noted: {"value": 32.5, "unit": "mm"}
